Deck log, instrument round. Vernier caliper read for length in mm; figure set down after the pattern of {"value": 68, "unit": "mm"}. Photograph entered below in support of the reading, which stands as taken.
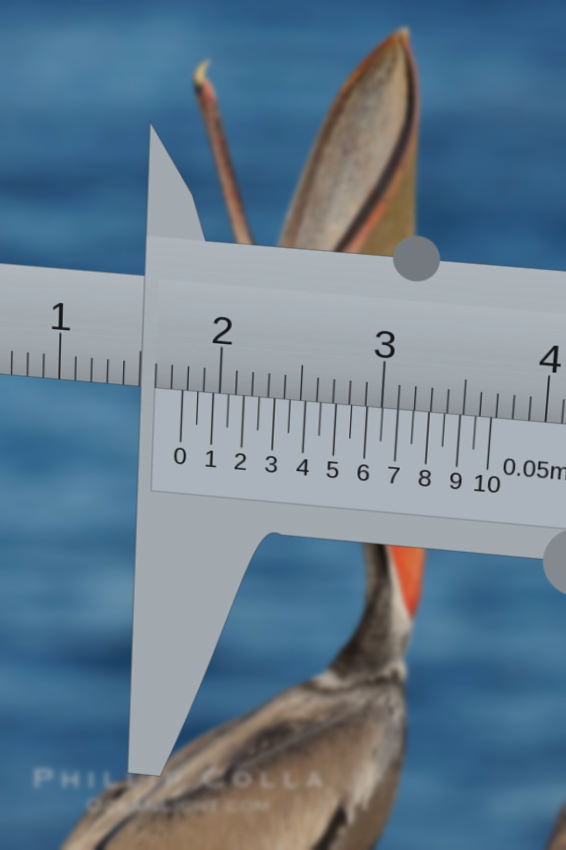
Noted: {"value": 17.7, "unit": "mm"}
